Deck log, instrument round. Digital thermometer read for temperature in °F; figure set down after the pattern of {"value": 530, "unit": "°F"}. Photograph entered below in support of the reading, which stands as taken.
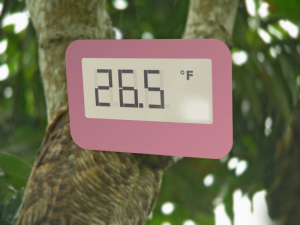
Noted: {"value": 26.5, "unit": "°F"}
